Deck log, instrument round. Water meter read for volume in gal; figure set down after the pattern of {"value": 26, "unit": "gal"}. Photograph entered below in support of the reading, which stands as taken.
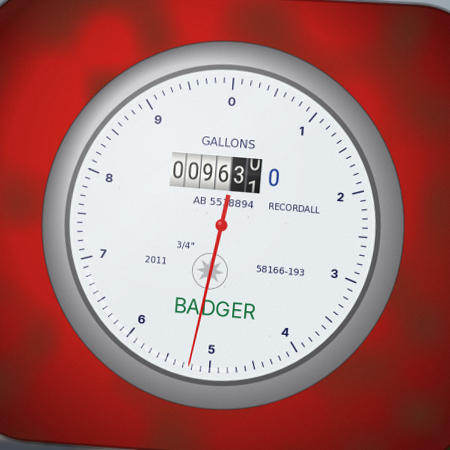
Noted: {"value": 96305.2, "unit": "gal"}
